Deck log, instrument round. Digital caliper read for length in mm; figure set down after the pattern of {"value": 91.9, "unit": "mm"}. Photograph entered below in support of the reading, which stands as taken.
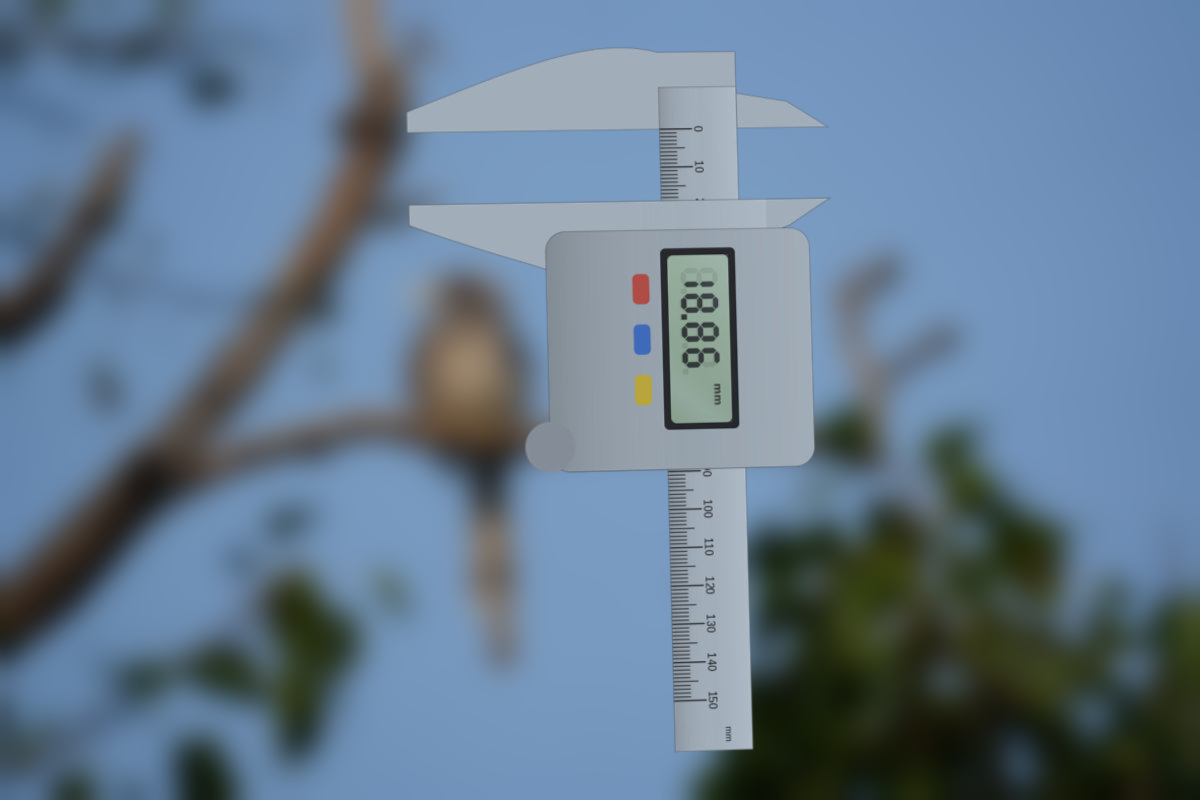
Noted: {"value": 18.86, "unit": "mm"}
